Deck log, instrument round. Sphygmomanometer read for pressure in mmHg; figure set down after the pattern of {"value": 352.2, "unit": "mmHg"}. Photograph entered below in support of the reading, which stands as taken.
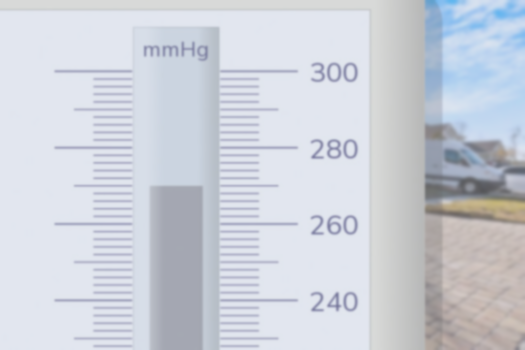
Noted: {"value": 270, "unit": "mmHg"}
